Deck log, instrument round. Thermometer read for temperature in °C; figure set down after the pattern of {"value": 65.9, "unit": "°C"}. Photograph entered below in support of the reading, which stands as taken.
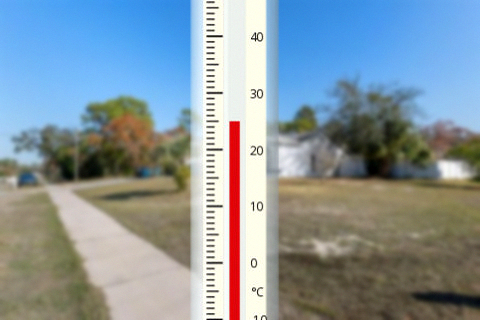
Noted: {"value": 25, "unit": "°C"}
